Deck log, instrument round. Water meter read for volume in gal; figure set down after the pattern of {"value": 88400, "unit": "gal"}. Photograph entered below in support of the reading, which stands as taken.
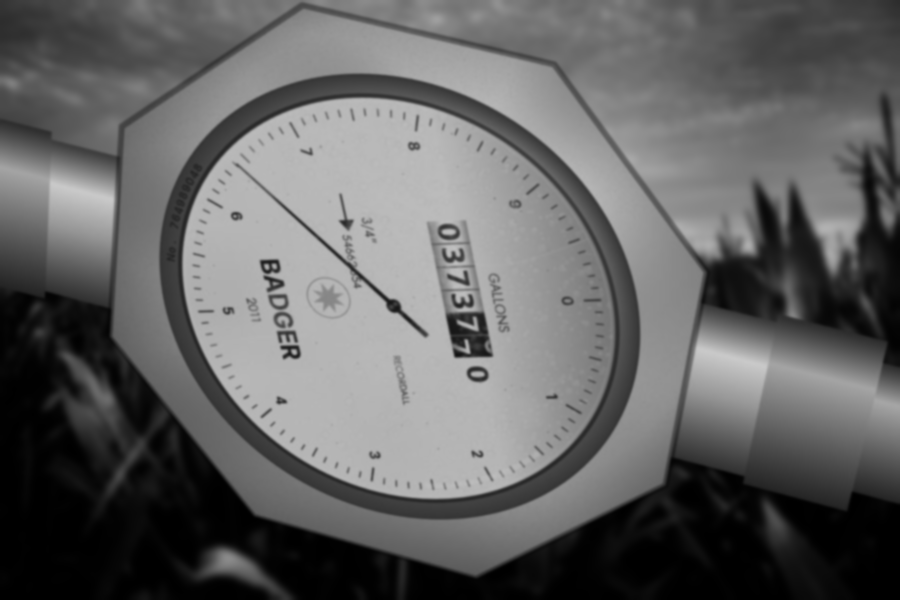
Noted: {"value": 373766.4, "unit": "gal"}
